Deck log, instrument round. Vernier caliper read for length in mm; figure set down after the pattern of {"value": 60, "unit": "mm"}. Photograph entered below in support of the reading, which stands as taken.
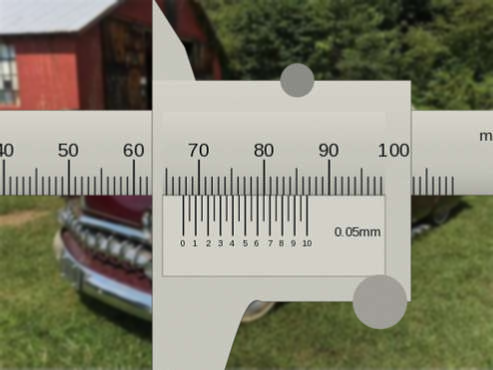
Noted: {"value": 67.6, "unit": "mm"}
